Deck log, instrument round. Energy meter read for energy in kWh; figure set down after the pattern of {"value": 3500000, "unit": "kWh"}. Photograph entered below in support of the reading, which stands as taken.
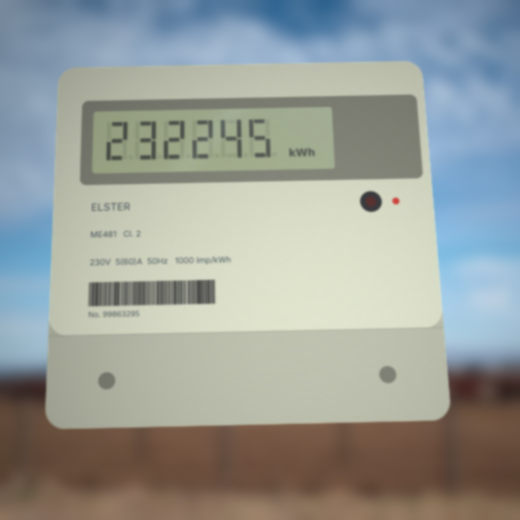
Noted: {"value": 232245, "unit": "kWh"}
